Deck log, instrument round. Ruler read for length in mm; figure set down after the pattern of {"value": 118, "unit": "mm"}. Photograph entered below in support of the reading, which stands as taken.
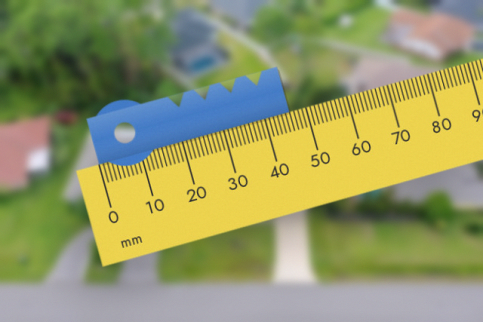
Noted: {"value": 46, "unit": "mm"}
